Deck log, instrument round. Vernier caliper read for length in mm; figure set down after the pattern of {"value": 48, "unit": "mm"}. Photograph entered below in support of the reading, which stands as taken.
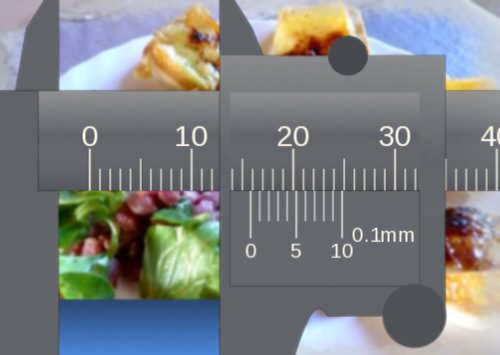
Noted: {"value": 15.8, "unit": "mm"}
